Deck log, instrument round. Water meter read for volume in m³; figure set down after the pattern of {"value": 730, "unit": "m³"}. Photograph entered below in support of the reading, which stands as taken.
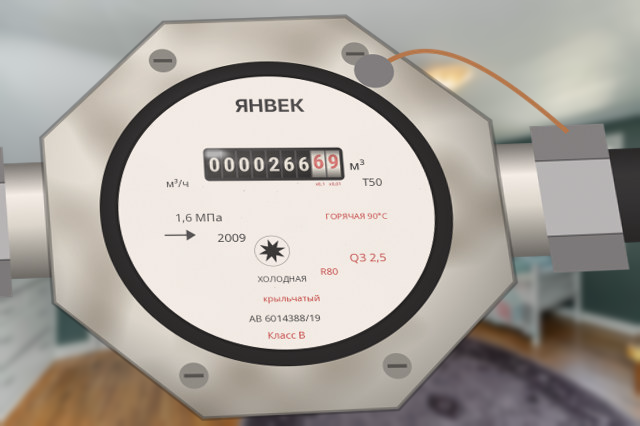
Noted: {"value": 266.69, "unit": "m³"}
